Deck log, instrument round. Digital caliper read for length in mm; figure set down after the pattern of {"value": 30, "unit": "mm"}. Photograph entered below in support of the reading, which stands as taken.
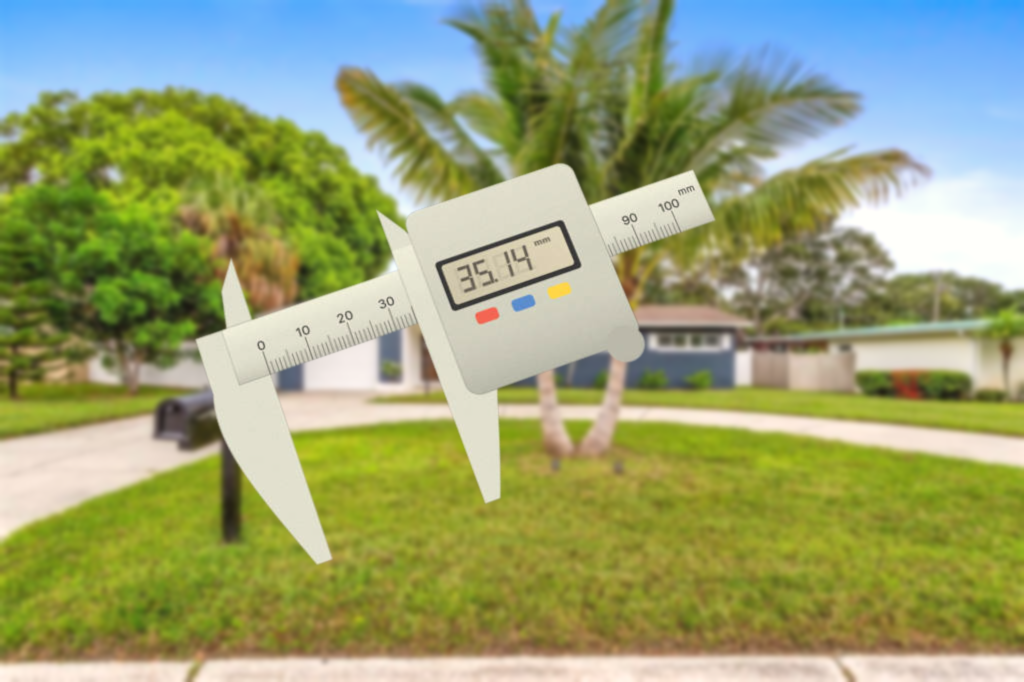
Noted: {"value": 35.14, "unit": "mm"}
